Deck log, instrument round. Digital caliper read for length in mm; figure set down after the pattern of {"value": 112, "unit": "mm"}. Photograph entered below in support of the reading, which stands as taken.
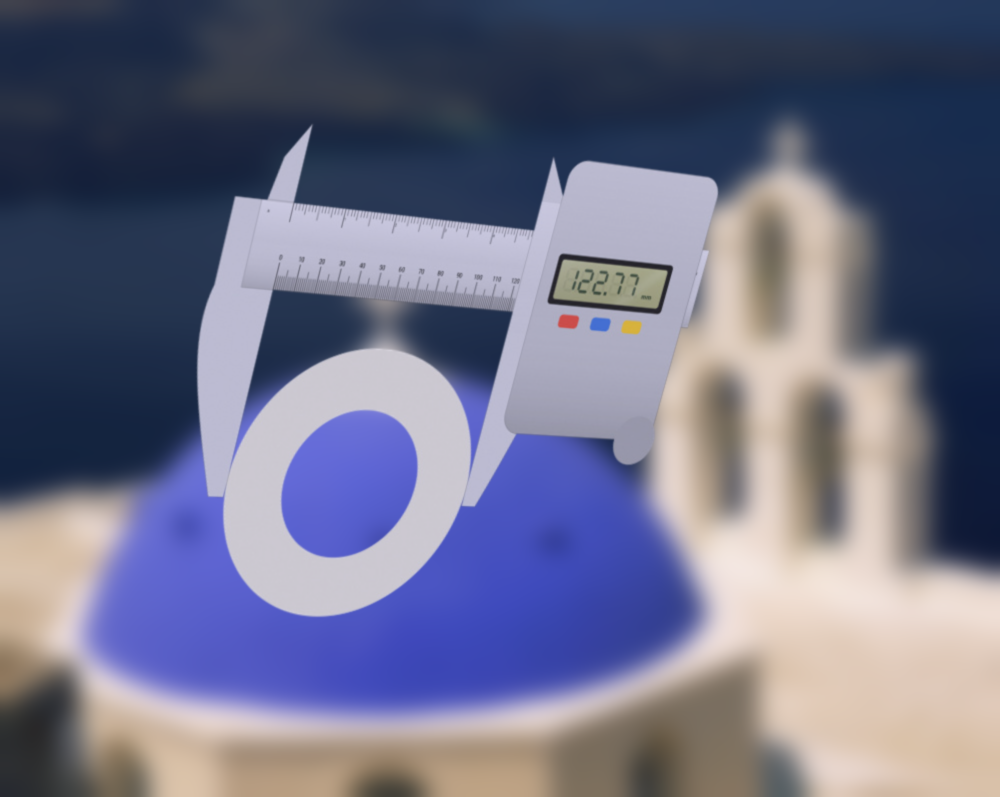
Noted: {"value": 122.77, "unit": "mm"}
